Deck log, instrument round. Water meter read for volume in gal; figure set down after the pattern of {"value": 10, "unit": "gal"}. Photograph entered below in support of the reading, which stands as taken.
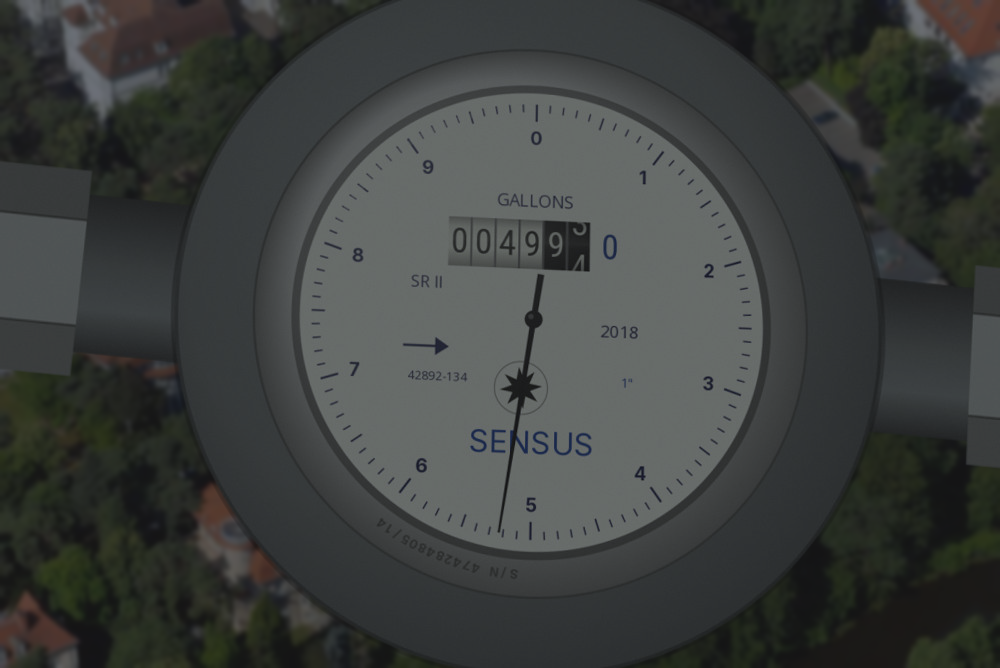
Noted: {"value": 49935.2, "unit": "gal"}
